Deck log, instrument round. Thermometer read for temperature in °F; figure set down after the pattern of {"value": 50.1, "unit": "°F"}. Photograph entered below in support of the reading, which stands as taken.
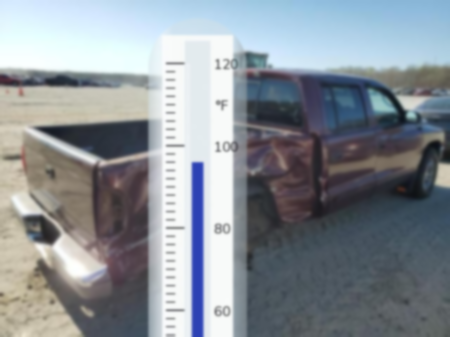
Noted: {"value": 96, "unit": "°F"}
